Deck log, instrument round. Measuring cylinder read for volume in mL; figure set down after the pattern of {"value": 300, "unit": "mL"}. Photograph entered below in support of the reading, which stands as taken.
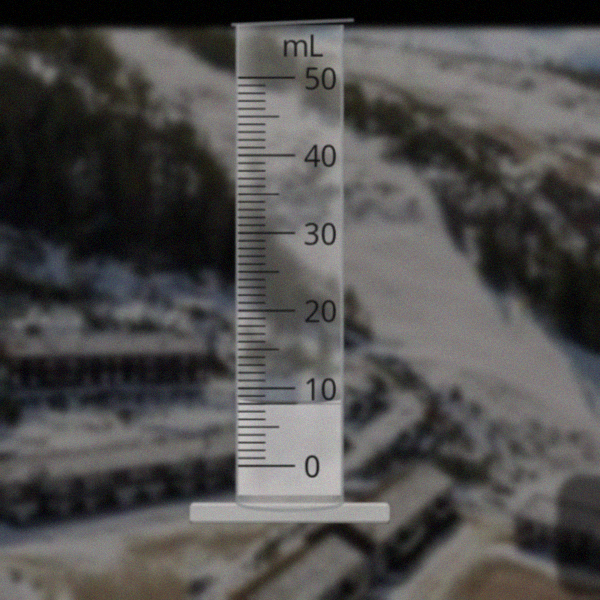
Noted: {"value": 8, "unit": "mL"}
